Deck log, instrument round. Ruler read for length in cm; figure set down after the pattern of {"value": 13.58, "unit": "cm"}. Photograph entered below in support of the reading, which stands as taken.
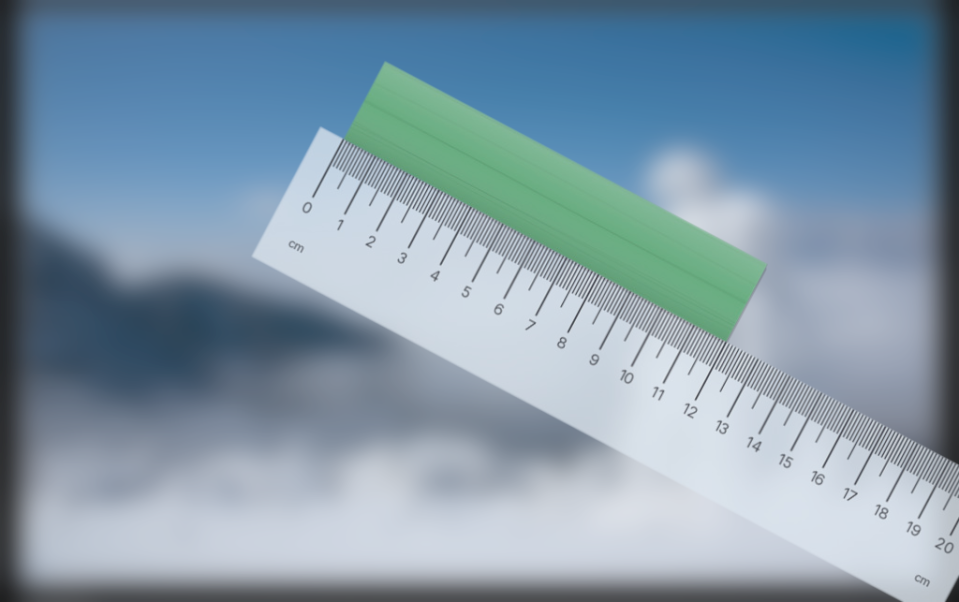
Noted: {"value": 12, "unit": "cm"}
